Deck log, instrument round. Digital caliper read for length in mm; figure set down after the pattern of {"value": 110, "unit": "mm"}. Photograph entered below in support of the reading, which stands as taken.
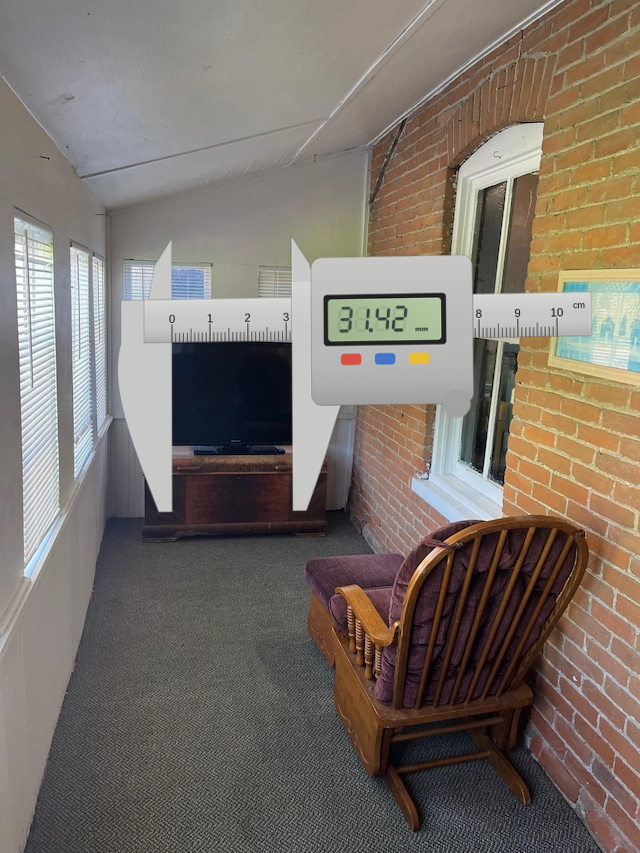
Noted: {"value": 31.42, "unit": "mm"}
